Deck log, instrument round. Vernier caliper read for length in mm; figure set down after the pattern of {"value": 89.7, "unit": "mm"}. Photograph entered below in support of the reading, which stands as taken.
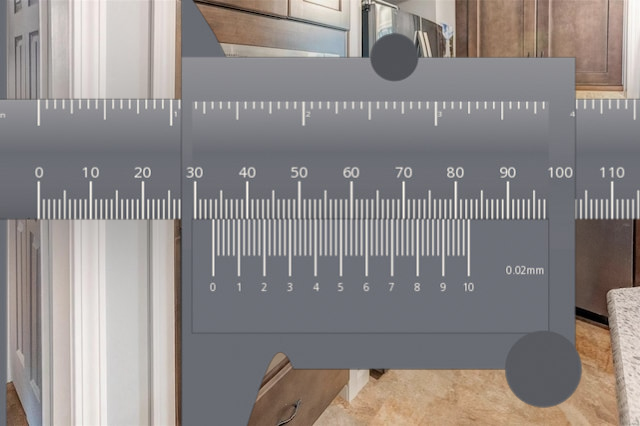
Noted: {"value": 33.5, "unit": "mm"}
